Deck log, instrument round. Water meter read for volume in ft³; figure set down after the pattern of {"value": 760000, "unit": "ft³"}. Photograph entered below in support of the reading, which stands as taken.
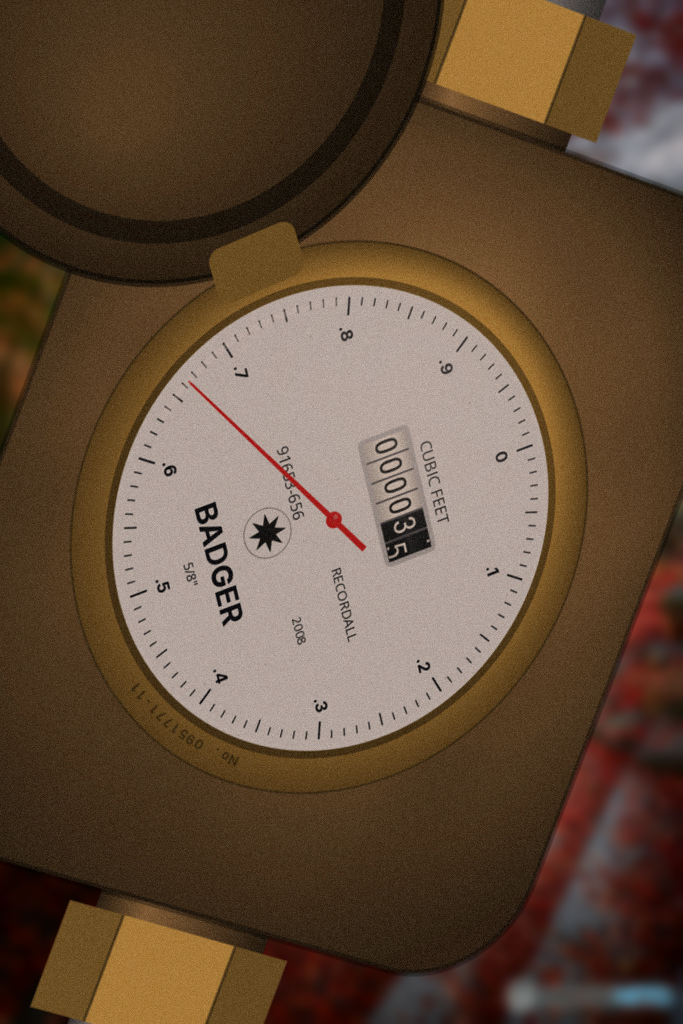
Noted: {"value": 34.66, "unit": "ft³"}
